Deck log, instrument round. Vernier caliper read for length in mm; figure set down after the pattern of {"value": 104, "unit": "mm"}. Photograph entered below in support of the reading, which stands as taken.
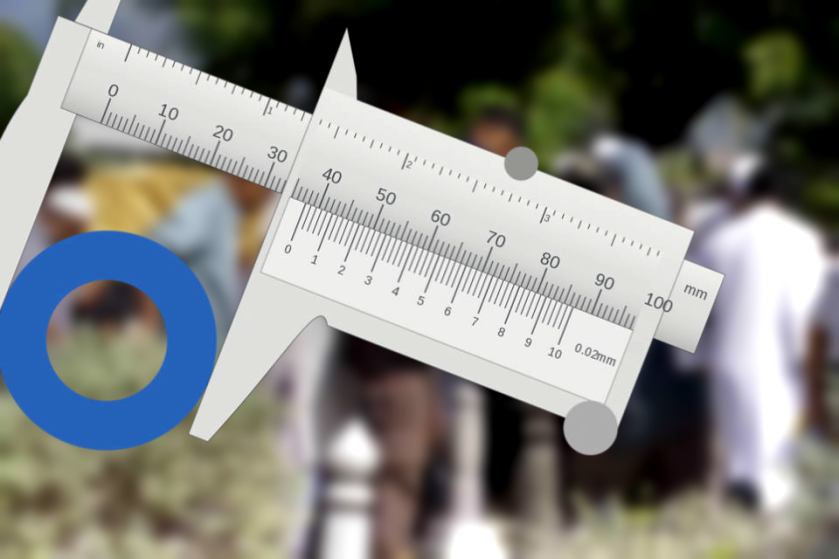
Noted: {"value": 37.6, "unit": "mm"}
